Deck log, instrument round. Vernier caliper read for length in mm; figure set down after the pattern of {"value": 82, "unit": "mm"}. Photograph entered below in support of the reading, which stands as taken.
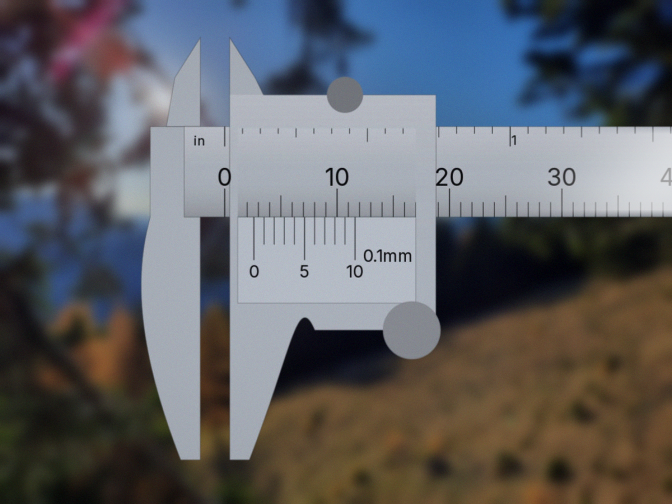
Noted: {"value": 2.6, "unit": "mm"}
